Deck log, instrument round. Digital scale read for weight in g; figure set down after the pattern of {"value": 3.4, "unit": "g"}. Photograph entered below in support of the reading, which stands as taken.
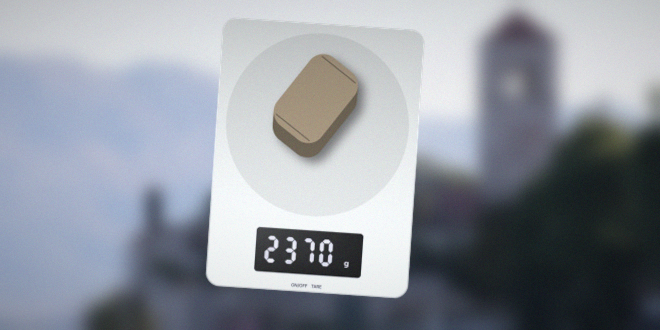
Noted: {"value": 2370, "unit": "g"}
